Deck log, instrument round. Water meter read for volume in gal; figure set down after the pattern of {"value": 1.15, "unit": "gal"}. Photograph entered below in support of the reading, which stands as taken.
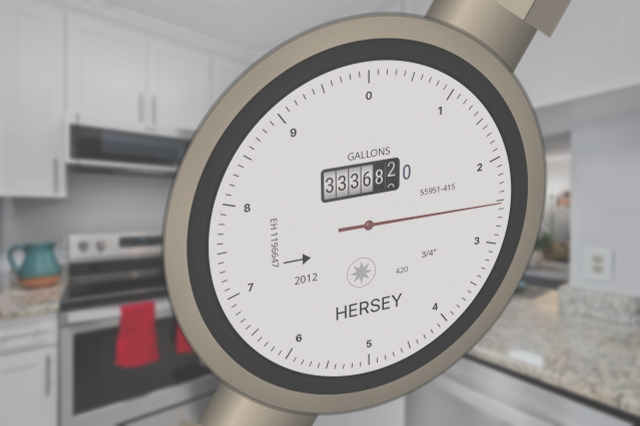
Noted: {"value": 3336822.5, "unit": "gal"}
